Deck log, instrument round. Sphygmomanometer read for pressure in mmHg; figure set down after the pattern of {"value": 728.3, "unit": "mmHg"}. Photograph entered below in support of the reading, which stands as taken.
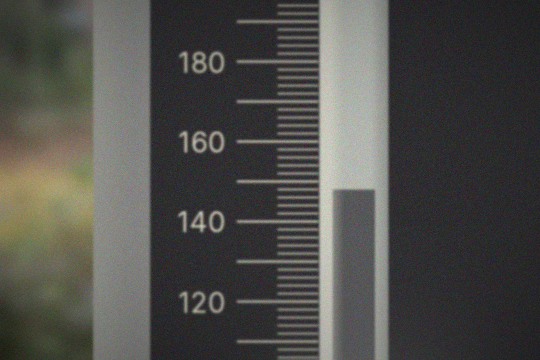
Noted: {"value": 148, "unit": "mmHg"}
